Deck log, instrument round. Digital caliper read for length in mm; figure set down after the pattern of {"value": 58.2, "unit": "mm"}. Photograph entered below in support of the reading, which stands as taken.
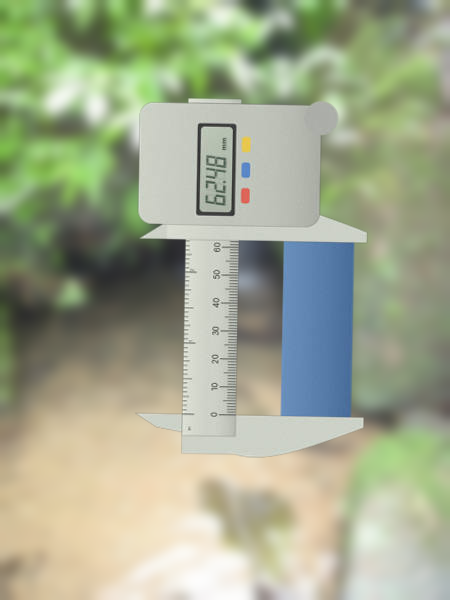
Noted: {"value": 62.48, "unit": "mm"}
